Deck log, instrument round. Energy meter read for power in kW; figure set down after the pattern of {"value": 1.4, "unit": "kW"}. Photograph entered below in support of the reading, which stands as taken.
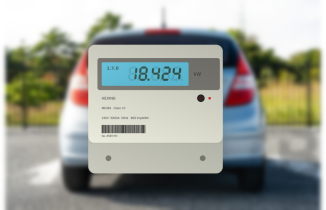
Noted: {"value": 18.424, "unit": "kW"}
